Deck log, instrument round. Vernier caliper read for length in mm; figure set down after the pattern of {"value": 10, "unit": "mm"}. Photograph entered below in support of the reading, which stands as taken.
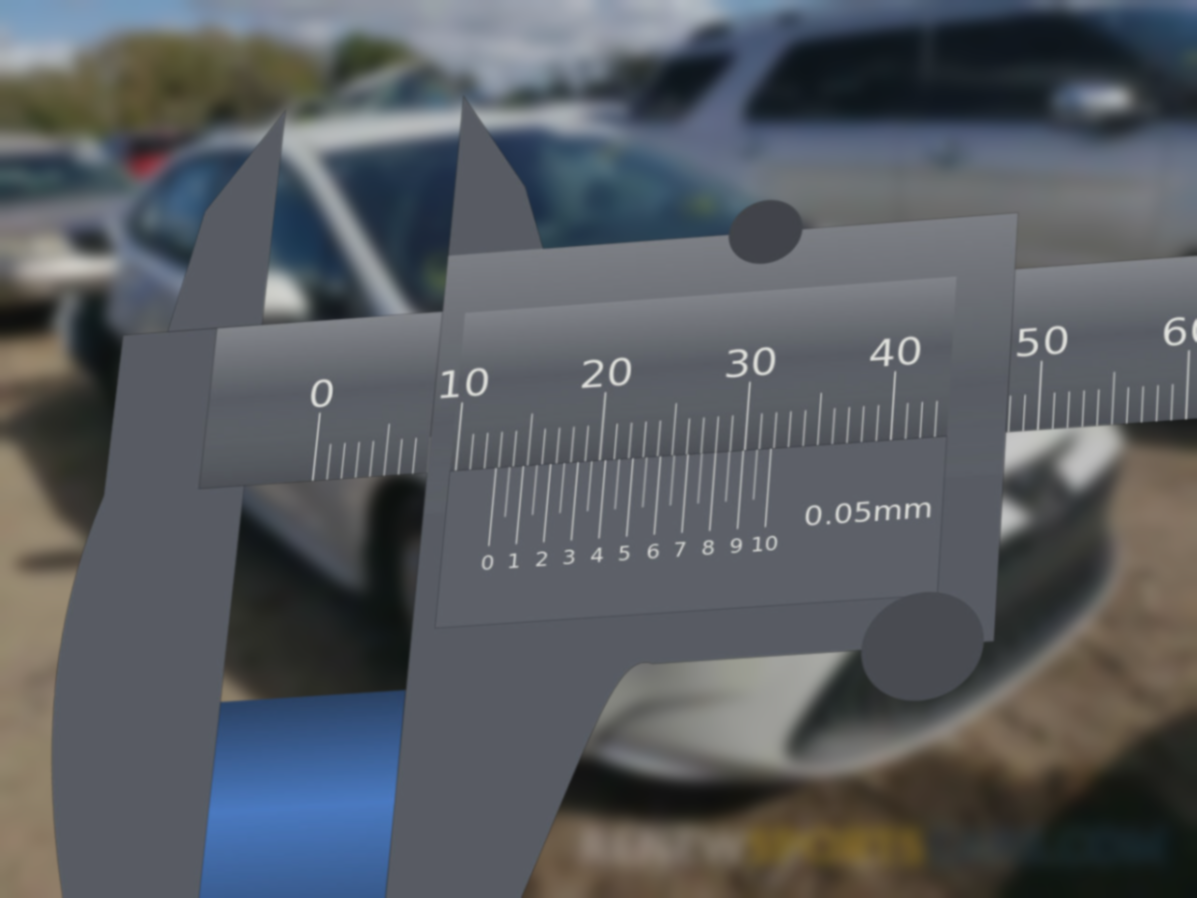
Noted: {"value": 12.8, "unit": "mm"}
